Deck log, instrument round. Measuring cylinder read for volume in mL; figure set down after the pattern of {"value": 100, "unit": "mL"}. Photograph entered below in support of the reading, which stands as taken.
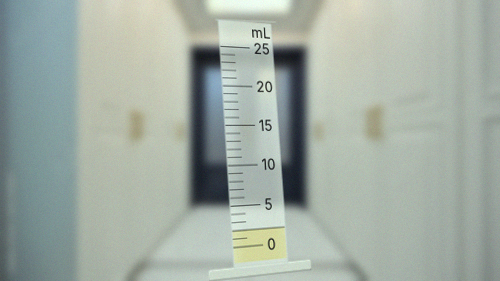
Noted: {"value": 2, "unit": "mL"}
